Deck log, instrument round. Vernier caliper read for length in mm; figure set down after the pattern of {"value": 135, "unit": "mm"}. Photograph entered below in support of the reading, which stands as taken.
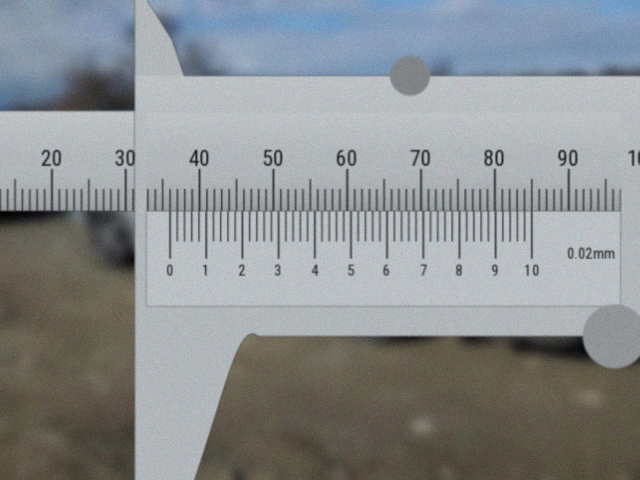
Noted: {"value": 36.0, "unit": "mm"}
